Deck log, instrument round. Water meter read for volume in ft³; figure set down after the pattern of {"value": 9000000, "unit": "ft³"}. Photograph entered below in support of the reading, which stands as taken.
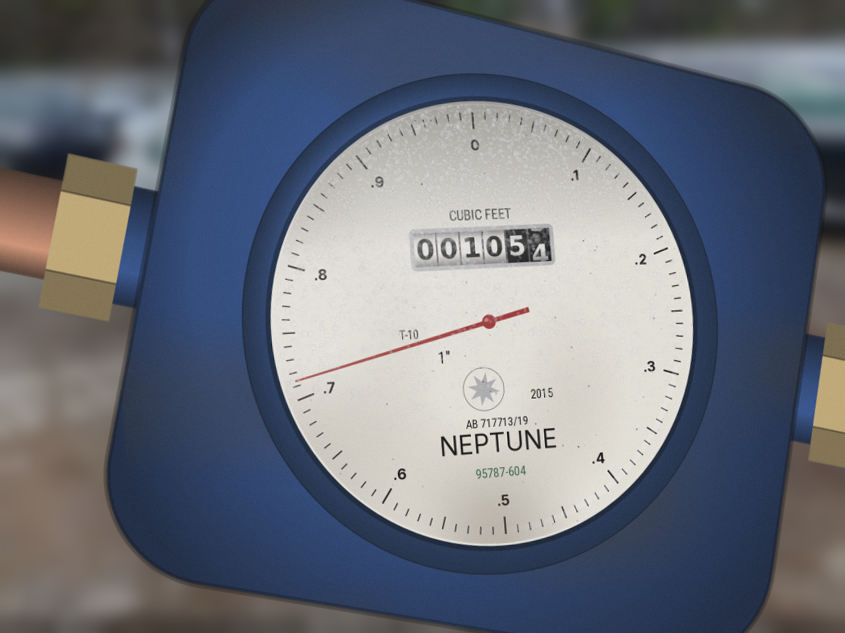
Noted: {"value": 1053.71, "unit": "ft³"}
